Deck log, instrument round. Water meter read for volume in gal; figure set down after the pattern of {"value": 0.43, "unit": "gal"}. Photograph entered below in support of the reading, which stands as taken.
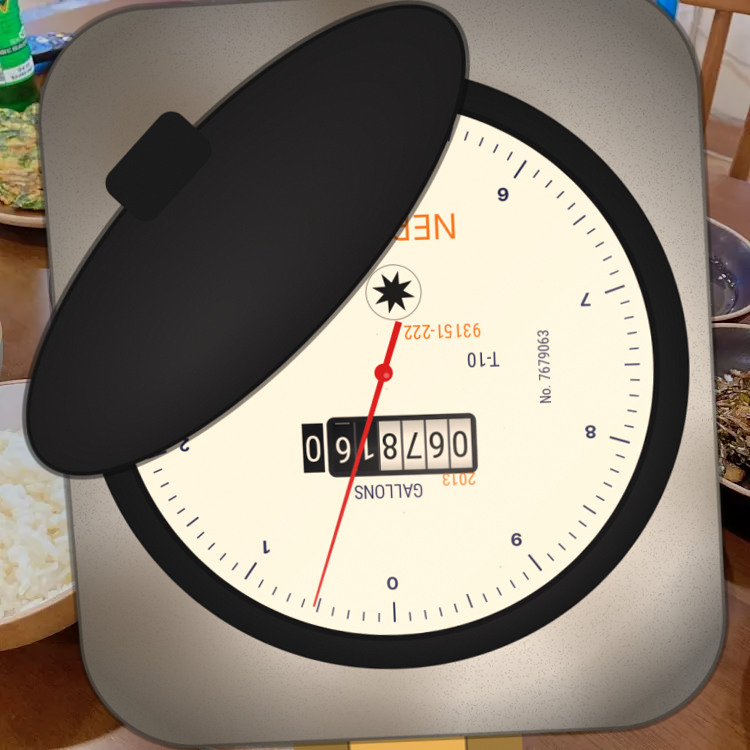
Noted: {"value": 678160.5, "unit": "gal"}
